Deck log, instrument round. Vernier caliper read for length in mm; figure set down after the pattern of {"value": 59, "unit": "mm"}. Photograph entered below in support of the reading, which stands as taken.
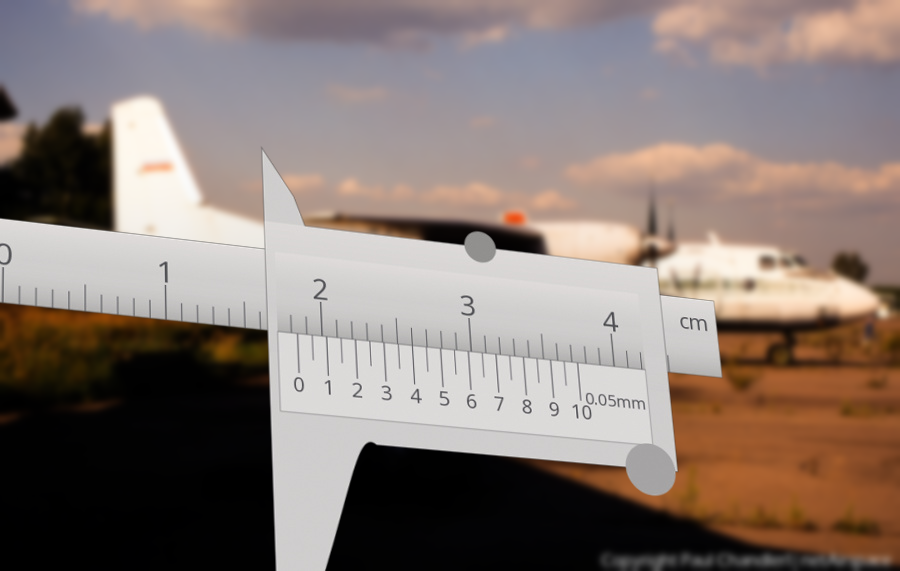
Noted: {"value": 18.4, "unit": "mm"}
